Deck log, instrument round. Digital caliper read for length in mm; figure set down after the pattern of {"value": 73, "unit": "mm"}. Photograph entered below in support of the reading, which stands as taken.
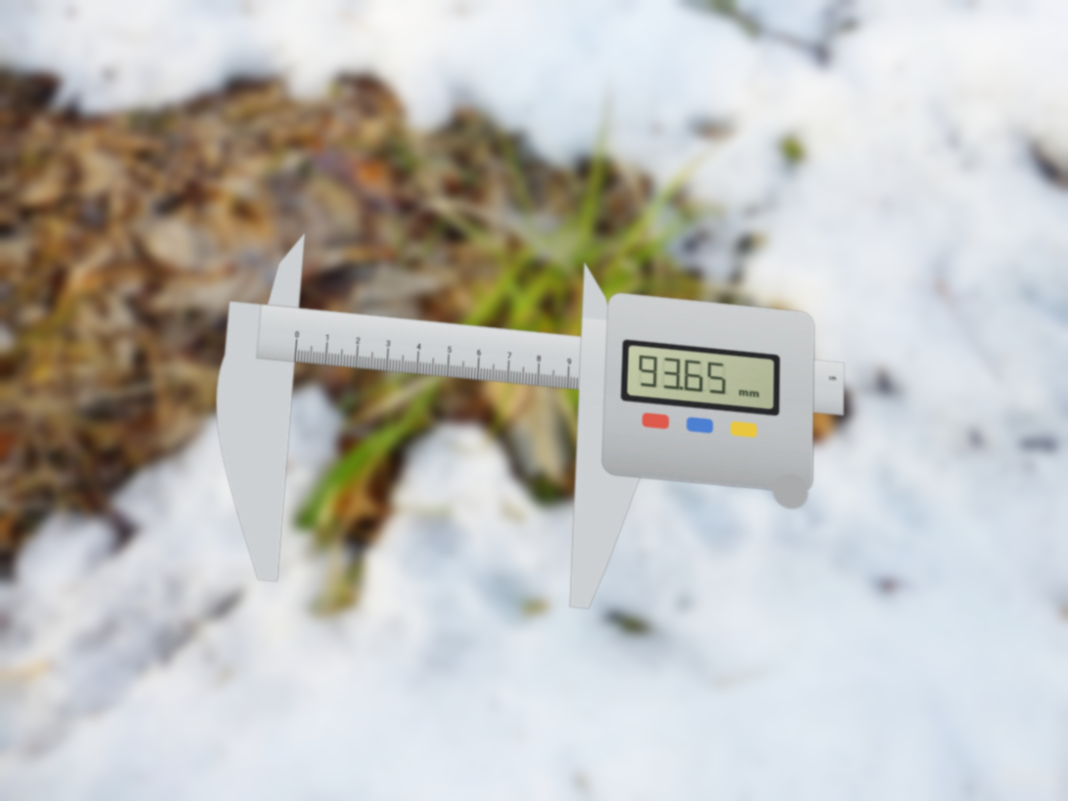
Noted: {"value": 93.65, "unit": "mm"}
